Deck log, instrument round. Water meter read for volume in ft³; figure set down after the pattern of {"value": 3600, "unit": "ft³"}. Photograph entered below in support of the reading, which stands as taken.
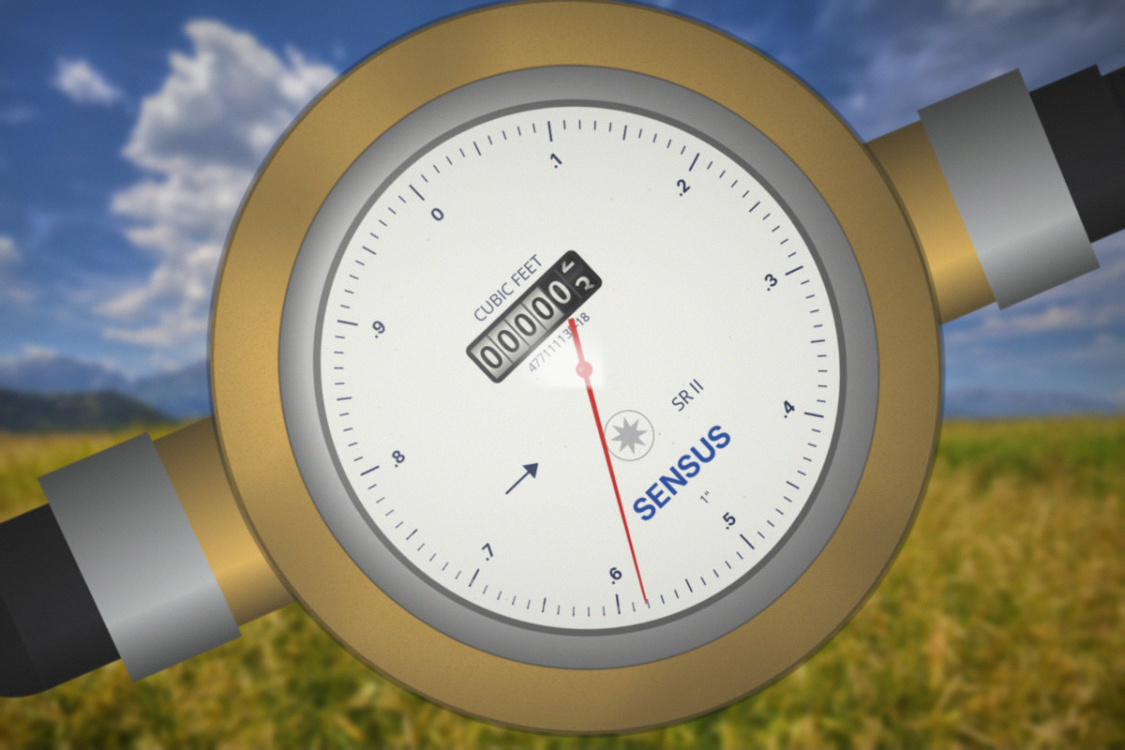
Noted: {"value": 2.58, "unit": "ft³"}
